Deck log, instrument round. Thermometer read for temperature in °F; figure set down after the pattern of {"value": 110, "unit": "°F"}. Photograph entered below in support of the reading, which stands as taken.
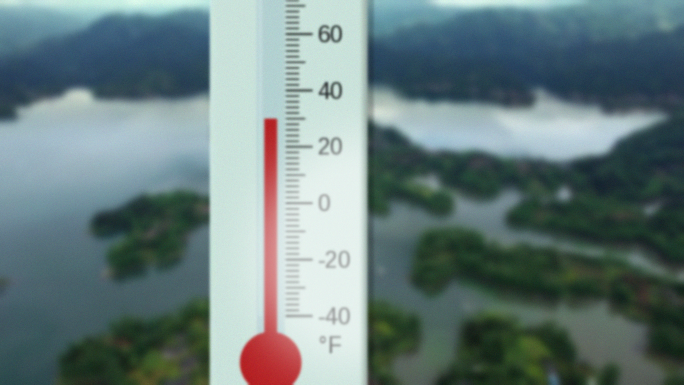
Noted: {"value": 30, "unit": "°F"}
